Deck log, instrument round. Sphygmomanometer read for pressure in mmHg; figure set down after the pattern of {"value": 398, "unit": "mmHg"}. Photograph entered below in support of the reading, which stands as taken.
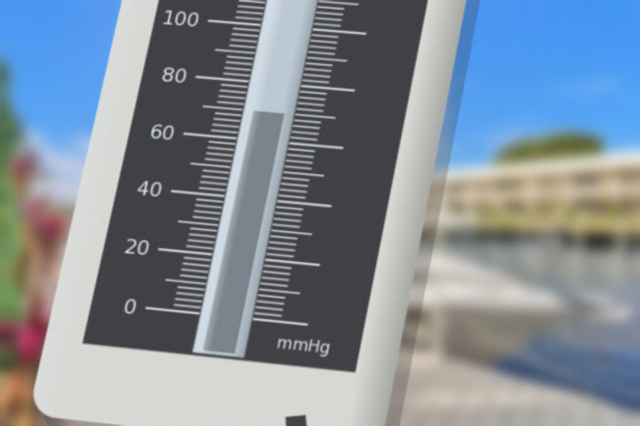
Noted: {"value": 70, "unit": "mmHg"}
